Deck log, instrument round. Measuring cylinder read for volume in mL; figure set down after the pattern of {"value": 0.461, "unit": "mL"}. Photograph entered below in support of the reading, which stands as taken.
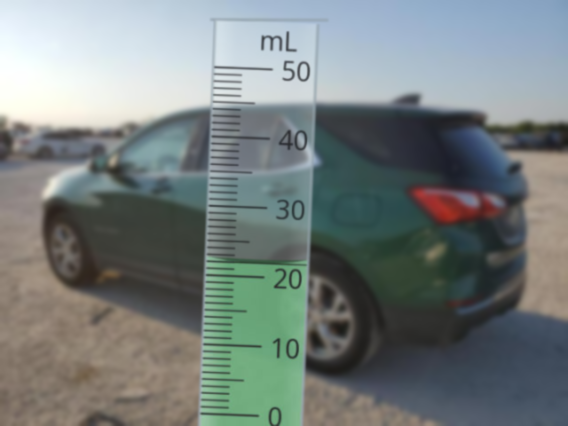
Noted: {"value": 22, "unit": "mL"}
